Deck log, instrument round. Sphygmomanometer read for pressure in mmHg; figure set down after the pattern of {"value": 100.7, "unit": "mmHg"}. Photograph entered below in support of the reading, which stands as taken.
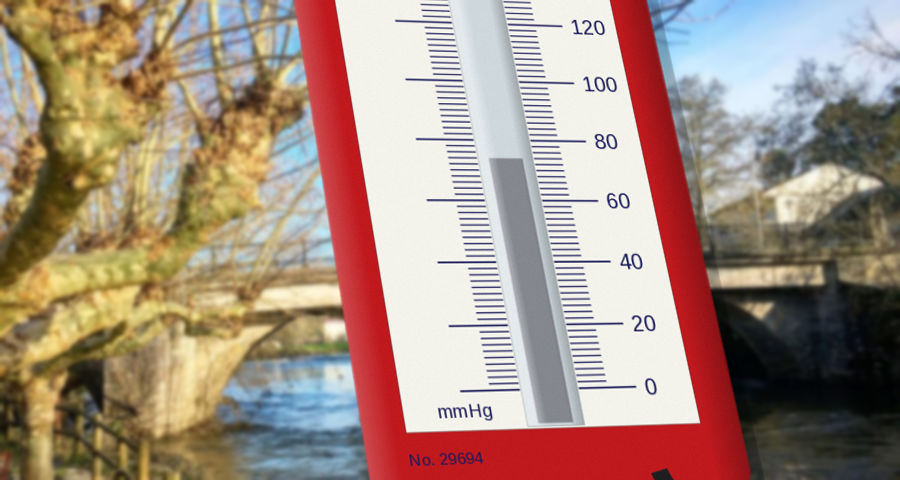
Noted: {"value": 74, "unit": "mmHg"}
